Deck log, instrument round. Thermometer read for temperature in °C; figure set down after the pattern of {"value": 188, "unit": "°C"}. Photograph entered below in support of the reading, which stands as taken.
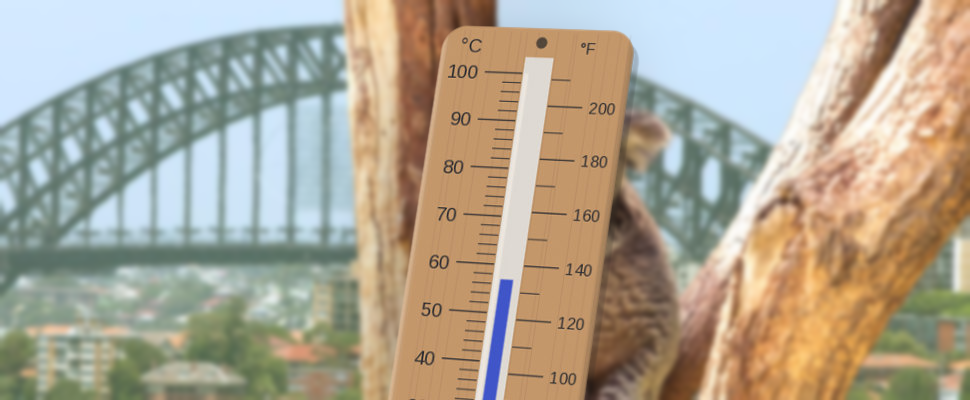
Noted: {"value": 57, "unit": "°C"}
